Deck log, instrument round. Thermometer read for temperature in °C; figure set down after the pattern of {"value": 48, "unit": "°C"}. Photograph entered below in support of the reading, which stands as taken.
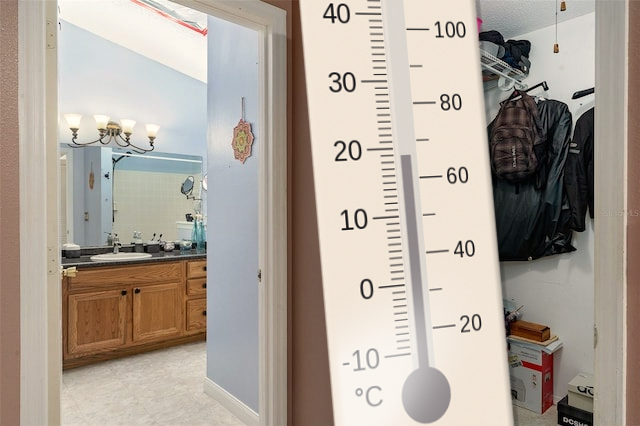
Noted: {"value": 19, "unit": "°C"}
